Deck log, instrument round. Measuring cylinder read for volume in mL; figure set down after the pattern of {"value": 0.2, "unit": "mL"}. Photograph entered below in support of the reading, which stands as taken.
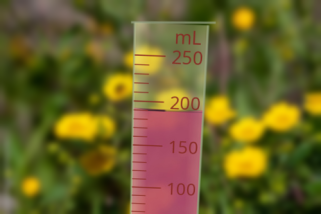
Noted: {"value": 190, "unit": "mL"}
